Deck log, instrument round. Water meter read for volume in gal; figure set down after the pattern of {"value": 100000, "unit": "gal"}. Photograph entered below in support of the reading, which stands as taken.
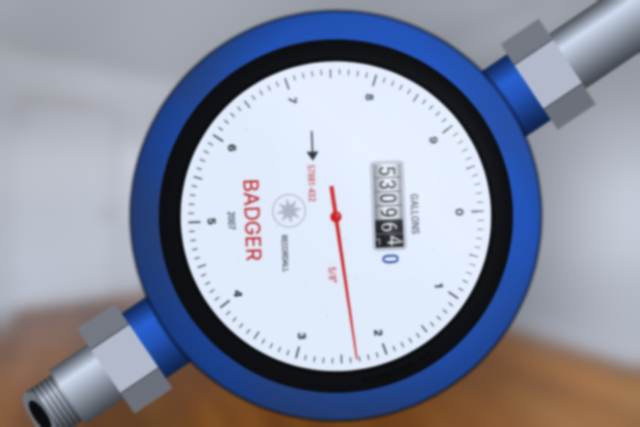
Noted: {"value": 5309642.3, "unit": "gal"}
